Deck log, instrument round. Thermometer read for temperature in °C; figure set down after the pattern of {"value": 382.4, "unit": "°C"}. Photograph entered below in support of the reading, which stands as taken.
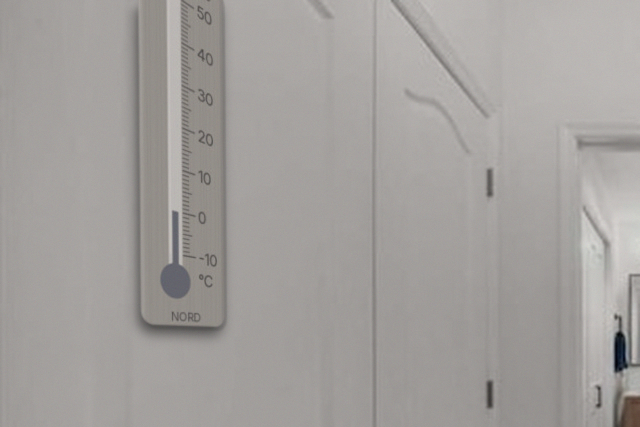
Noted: {"value": 0, "unit": "°C"}
